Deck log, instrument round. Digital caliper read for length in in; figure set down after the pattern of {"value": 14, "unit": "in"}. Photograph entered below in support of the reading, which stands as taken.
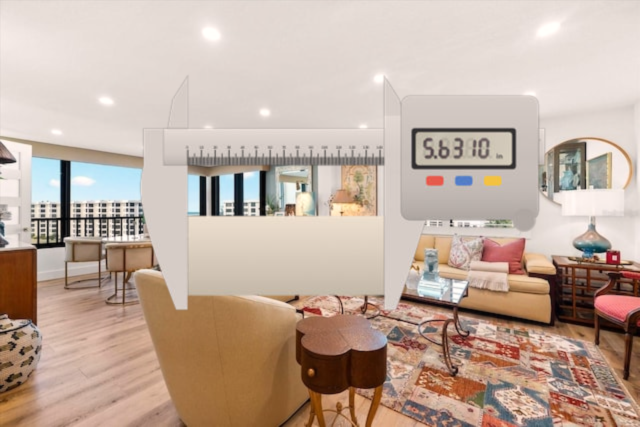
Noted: {"value": 5.6310, "unit": "in"}
